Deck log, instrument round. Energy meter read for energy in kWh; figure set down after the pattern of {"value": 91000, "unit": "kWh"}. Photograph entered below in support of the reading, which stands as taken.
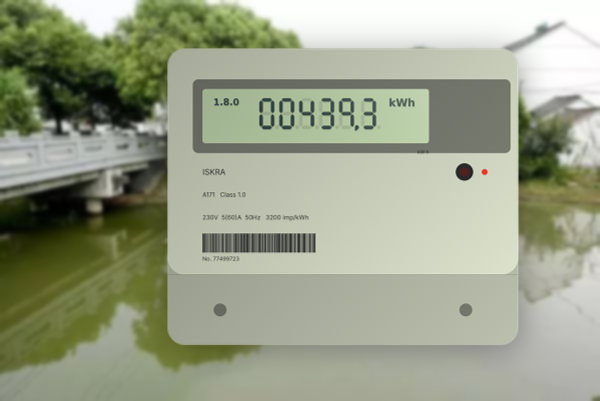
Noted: {"value": 439.3, "unit": "kWh"}
